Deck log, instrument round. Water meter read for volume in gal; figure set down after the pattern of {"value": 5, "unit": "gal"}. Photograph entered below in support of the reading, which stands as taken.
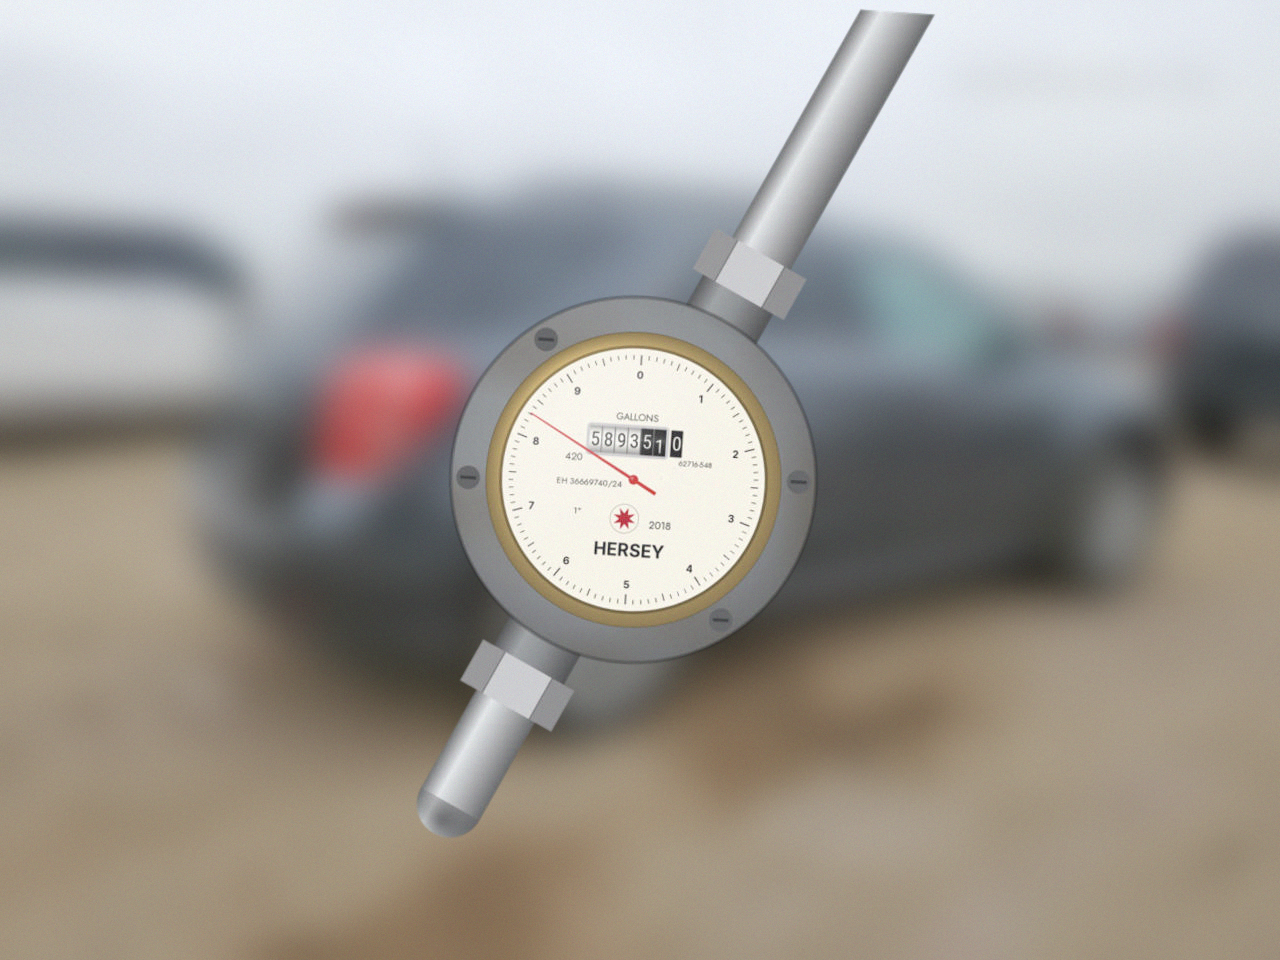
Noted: {"value": 5893508.3, "unit": "gal"}
